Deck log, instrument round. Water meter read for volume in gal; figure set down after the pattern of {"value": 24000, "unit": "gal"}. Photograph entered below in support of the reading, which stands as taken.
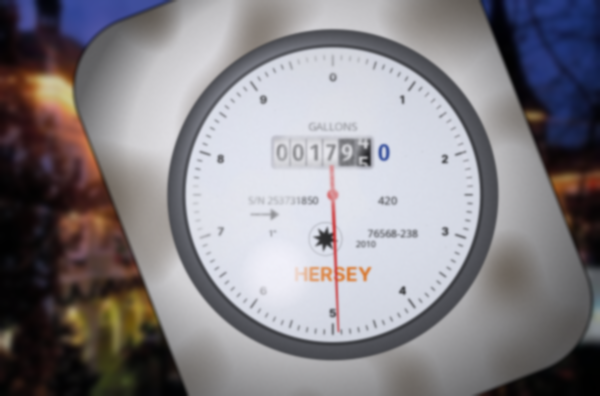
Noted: {"value": 17944.9, "unit": "gal"}
